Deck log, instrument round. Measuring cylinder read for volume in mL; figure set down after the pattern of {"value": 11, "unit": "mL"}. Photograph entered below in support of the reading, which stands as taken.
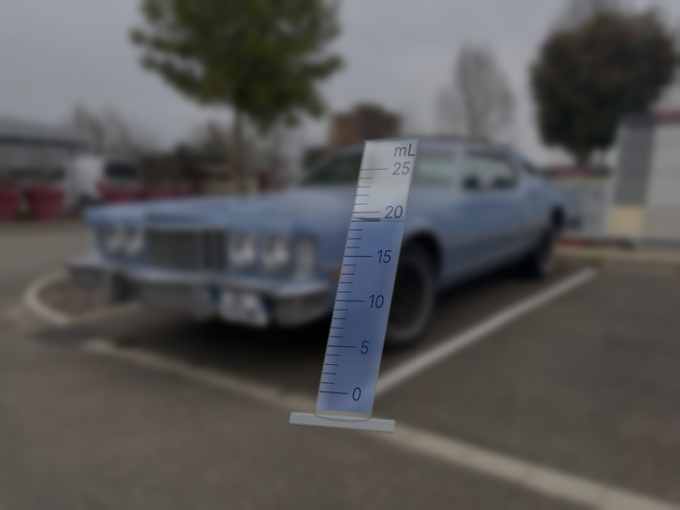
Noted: {"value": 19, "unit": "mL"}
